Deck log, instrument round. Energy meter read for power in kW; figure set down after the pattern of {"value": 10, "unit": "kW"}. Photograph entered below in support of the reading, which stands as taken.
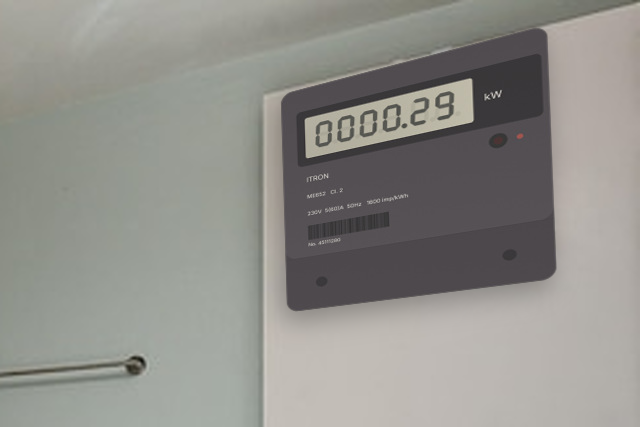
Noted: {"value": 0.29, "unit": "kW"}
